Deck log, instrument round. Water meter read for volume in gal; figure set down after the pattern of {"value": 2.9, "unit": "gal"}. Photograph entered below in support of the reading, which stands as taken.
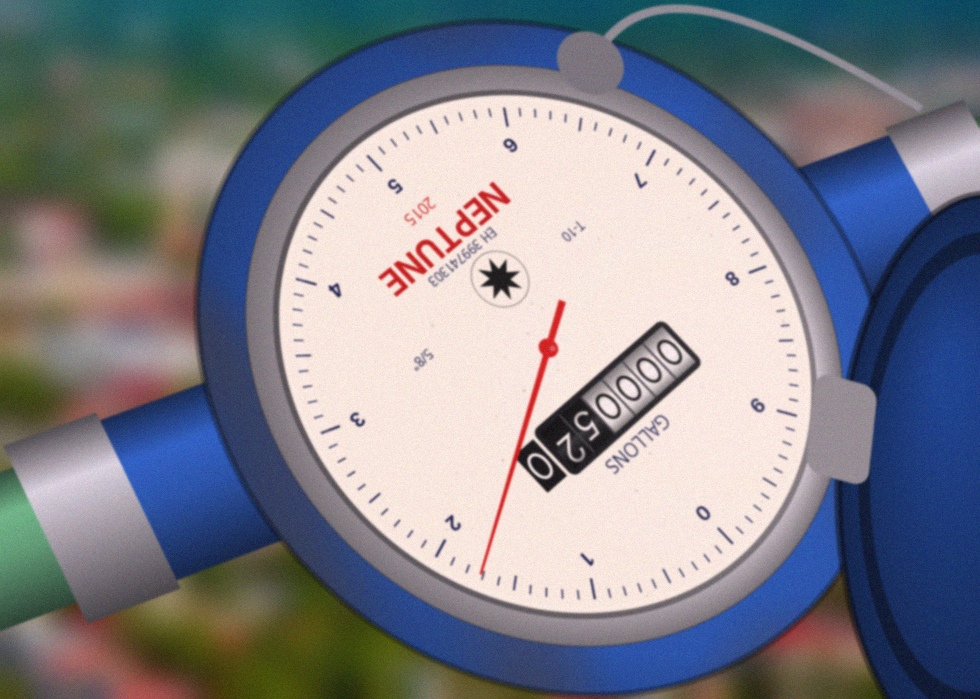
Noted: {"value": 521.7, "unit": "gal"}
